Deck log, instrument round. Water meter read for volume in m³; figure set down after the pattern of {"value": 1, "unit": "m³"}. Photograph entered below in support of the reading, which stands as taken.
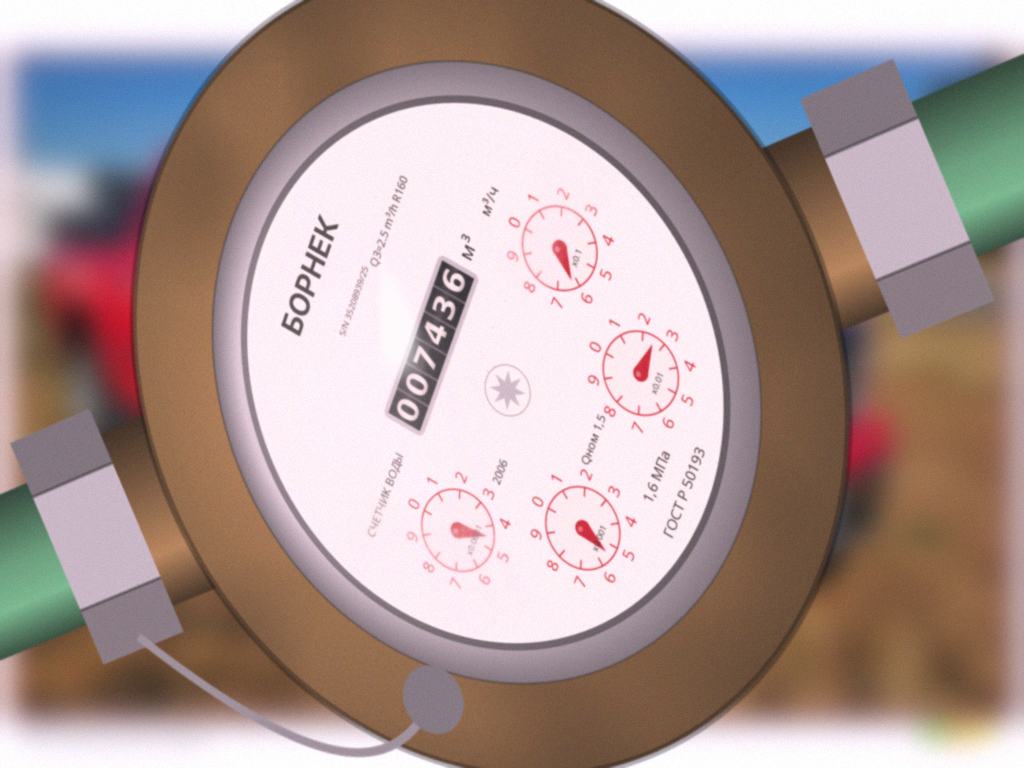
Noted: {"value": 7436.6254, "unit": "m³"}
